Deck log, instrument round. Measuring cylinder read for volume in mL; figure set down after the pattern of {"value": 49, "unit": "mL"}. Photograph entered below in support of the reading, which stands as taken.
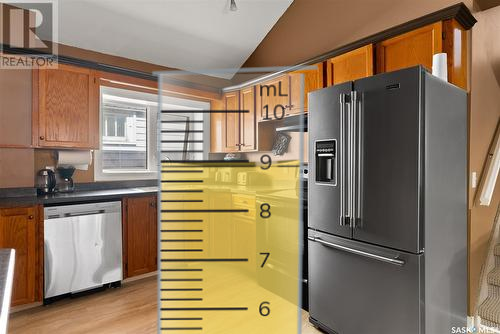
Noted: {"value": 8.9, "unit": "mL"}
